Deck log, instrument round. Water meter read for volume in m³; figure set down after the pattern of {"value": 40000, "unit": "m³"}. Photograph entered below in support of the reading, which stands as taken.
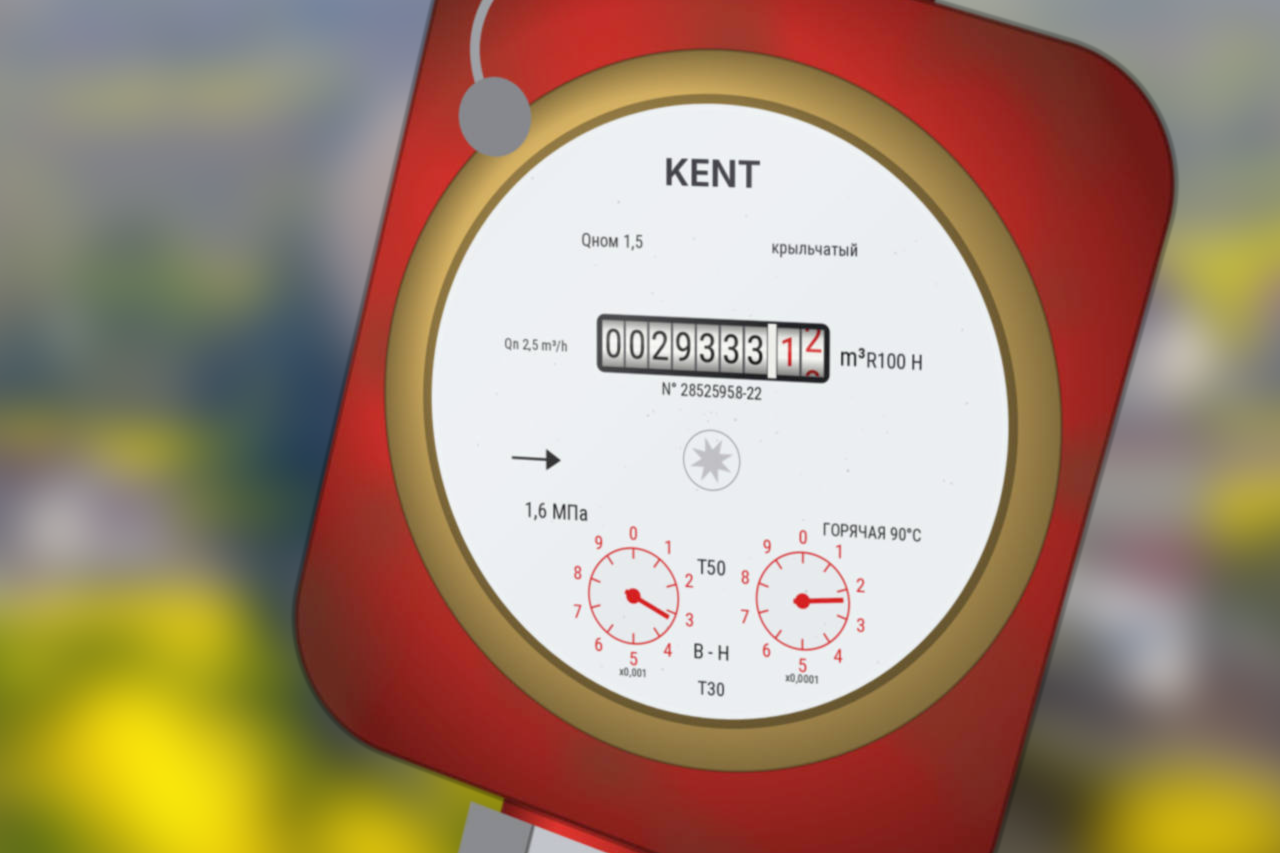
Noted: {"value": 29333.1232, "unit": "m³"}
